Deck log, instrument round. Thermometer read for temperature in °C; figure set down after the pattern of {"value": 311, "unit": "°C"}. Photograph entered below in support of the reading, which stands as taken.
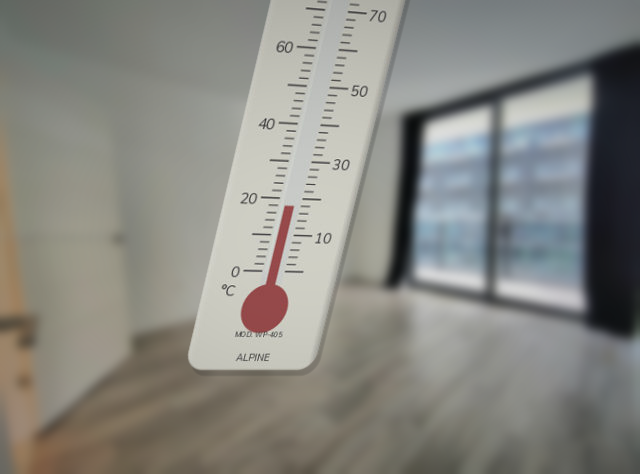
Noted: {"value": 18, "unit": "°C"}
